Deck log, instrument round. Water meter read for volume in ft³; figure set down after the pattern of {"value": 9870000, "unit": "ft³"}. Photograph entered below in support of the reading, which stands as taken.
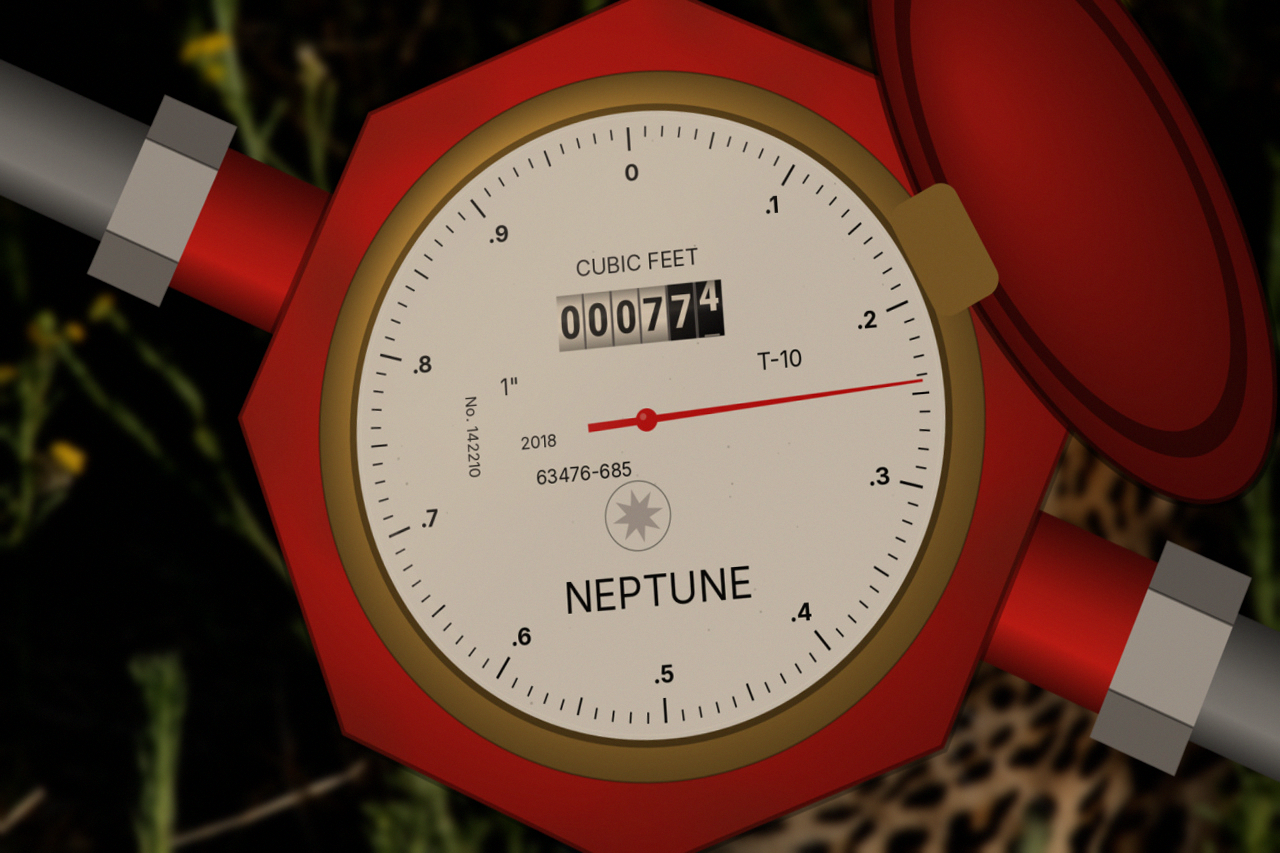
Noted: {"value": 774.24, "unit": "ft³"}
